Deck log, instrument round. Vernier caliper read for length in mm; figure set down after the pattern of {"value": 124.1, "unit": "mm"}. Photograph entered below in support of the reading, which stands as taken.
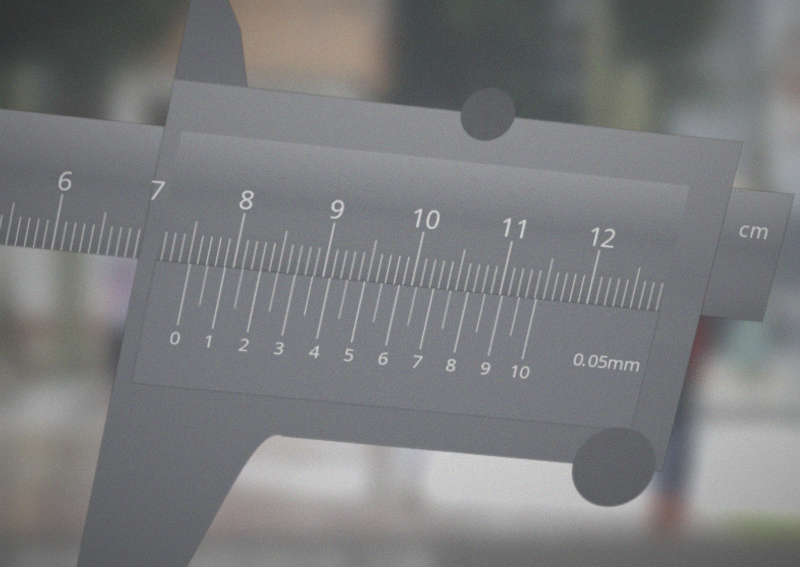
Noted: {"value": 75.2, "unit": "mm"}
